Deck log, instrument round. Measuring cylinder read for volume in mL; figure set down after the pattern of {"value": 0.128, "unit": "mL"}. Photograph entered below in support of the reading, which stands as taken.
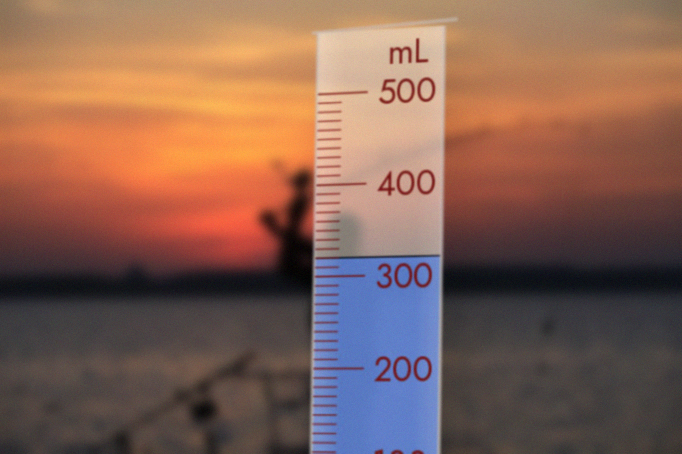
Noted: {"value": 320, "unit": "mL"}
